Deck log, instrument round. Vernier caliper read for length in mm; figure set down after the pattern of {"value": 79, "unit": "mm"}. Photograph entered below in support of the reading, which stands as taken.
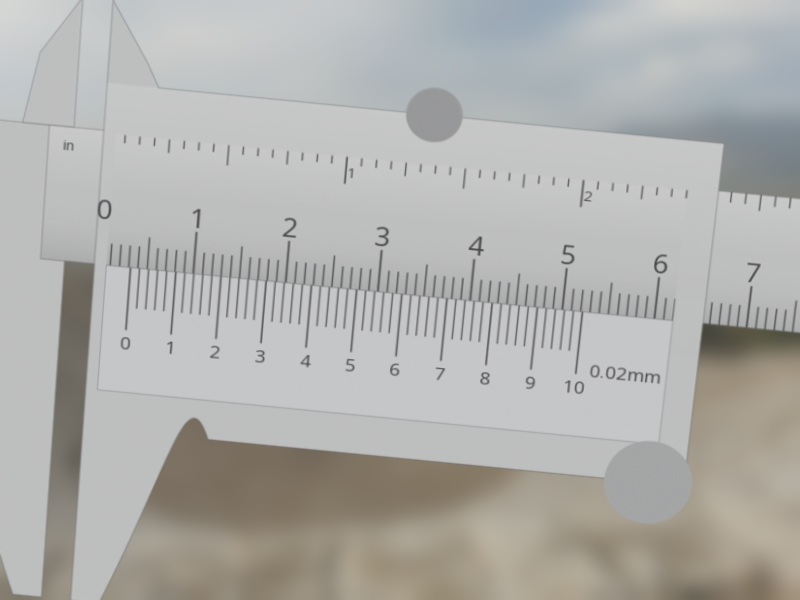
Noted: {"value": 3.2, "unit": "mm"}
